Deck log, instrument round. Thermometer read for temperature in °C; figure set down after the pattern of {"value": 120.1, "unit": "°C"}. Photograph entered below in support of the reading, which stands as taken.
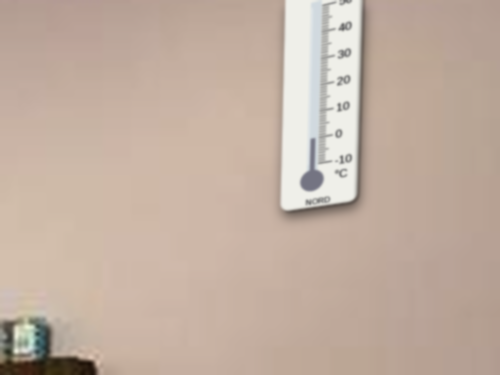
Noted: {"value": 0, "unit": "°C"}
